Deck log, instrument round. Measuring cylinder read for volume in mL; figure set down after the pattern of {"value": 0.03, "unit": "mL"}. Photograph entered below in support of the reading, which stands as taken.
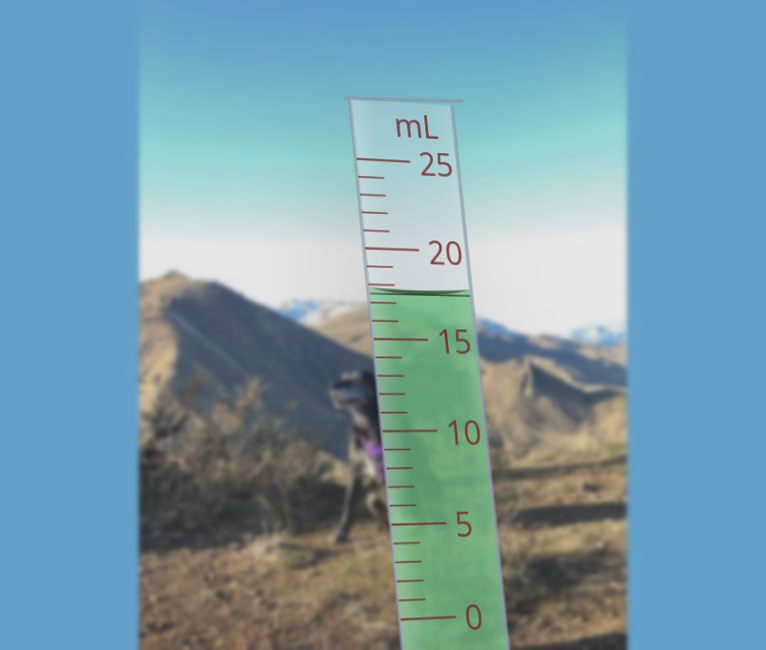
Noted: {"value": 17.5, "unit": "mL"}
